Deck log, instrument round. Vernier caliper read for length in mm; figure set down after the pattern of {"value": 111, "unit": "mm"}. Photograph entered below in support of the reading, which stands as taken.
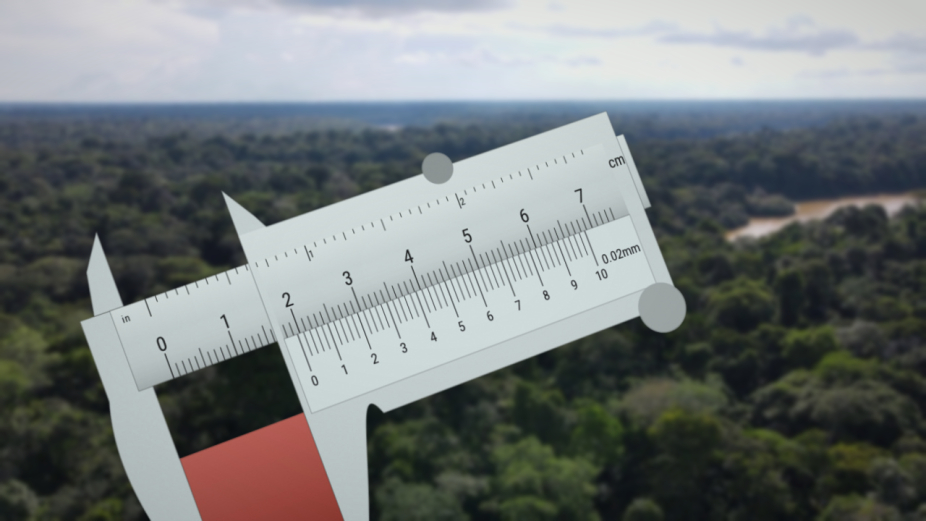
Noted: {"value": 19.6, "unit": "mm"}
